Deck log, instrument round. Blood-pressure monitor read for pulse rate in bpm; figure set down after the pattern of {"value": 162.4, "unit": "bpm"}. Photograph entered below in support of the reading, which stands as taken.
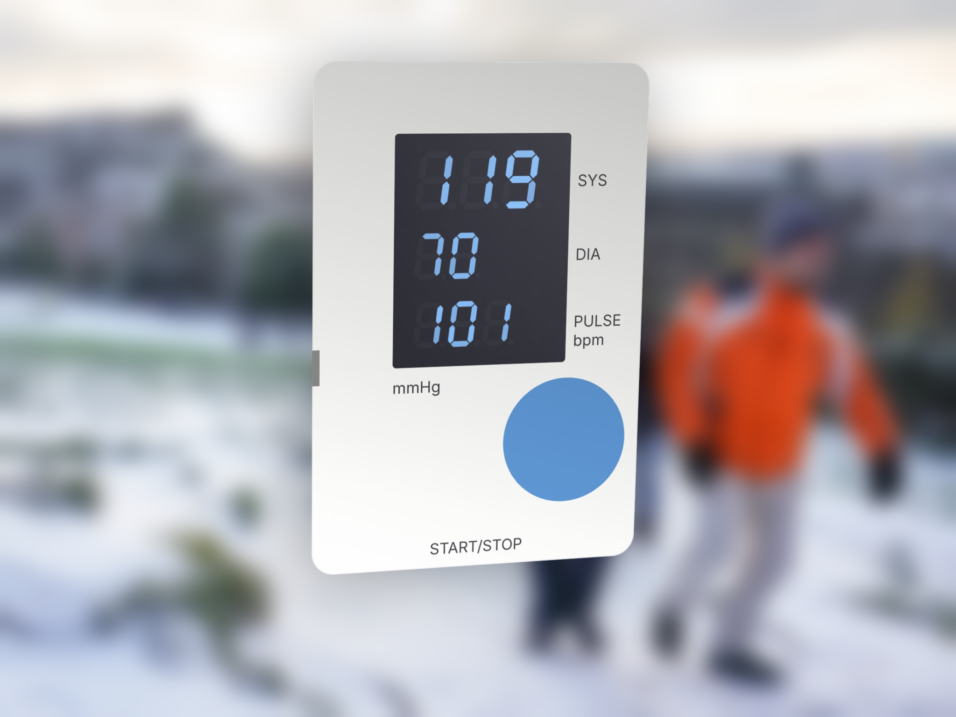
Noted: {"value": 101, "unit": "bpm"}
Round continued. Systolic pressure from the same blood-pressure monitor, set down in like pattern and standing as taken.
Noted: {"value": 119, "unit": "mmHg"}
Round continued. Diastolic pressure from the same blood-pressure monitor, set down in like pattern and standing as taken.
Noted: {"value": 70, "unit": "mmHg"}
